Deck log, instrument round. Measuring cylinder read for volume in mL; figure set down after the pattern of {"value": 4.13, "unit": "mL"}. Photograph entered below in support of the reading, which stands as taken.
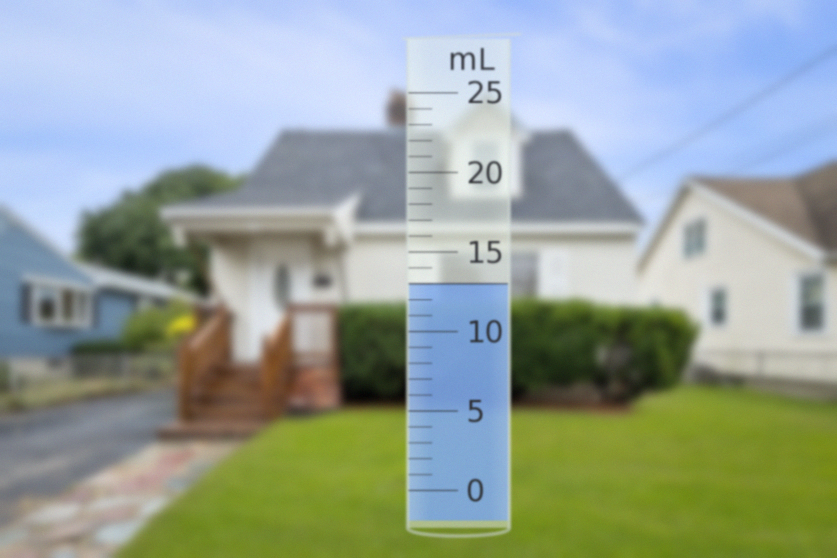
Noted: {"value": 13, "unit": "mL"}
